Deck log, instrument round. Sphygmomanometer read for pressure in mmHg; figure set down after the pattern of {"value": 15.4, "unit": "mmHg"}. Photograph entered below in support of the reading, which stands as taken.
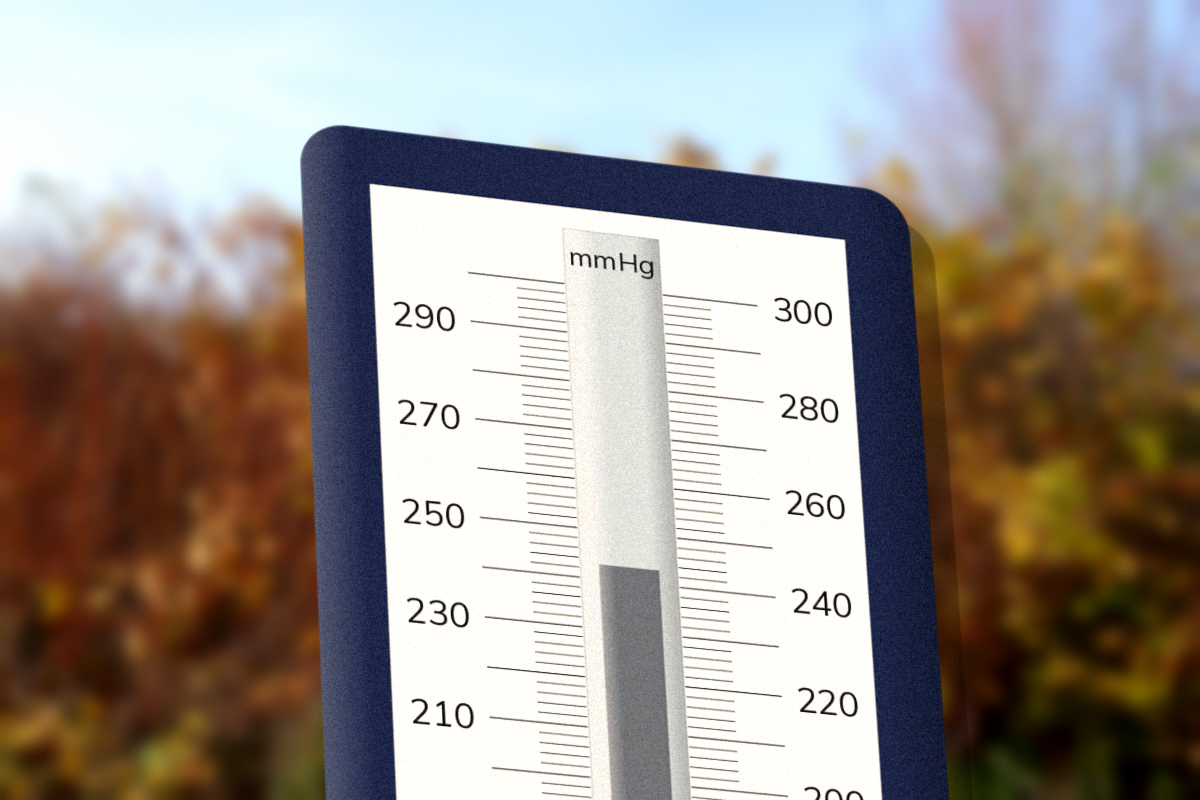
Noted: {"value": 243, "unit": "mmHg"}
